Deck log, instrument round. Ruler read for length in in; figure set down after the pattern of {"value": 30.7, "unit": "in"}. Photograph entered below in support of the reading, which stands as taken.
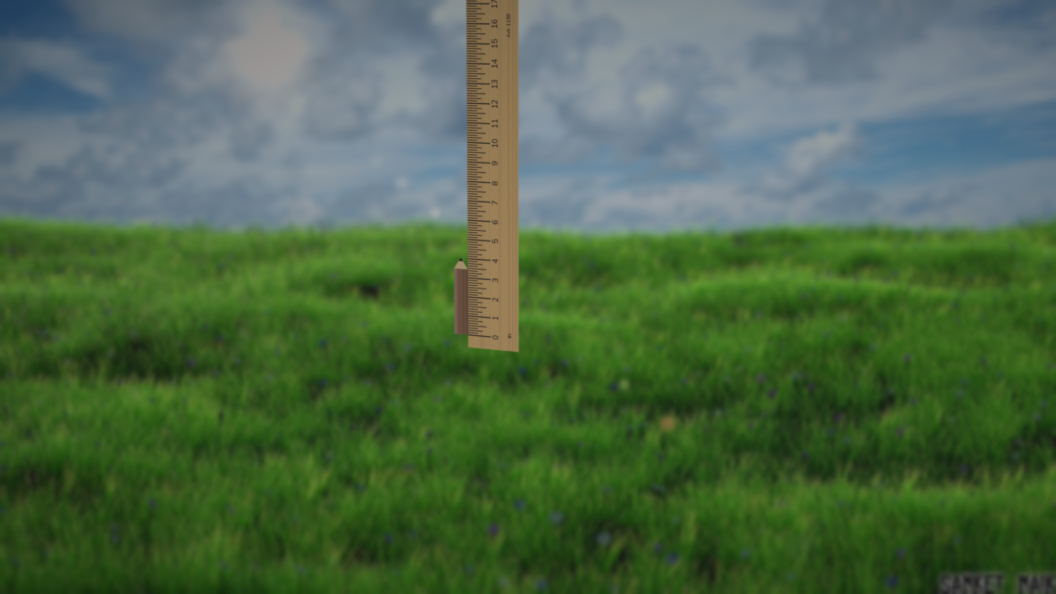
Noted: {"value": 4, "unit": "in"}
